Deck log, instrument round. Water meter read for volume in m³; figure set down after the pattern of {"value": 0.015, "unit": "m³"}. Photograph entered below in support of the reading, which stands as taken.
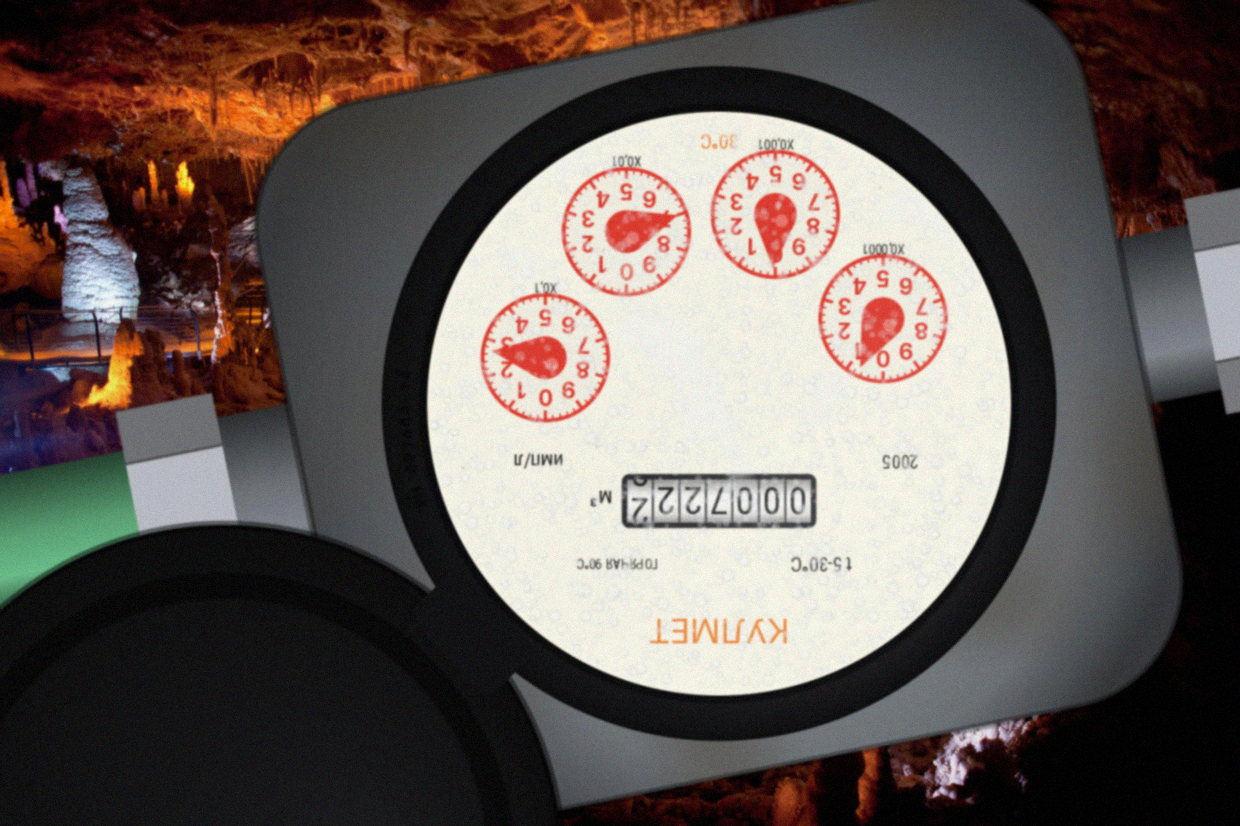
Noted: {"value": 7222.2700, "unit": "m³"}
